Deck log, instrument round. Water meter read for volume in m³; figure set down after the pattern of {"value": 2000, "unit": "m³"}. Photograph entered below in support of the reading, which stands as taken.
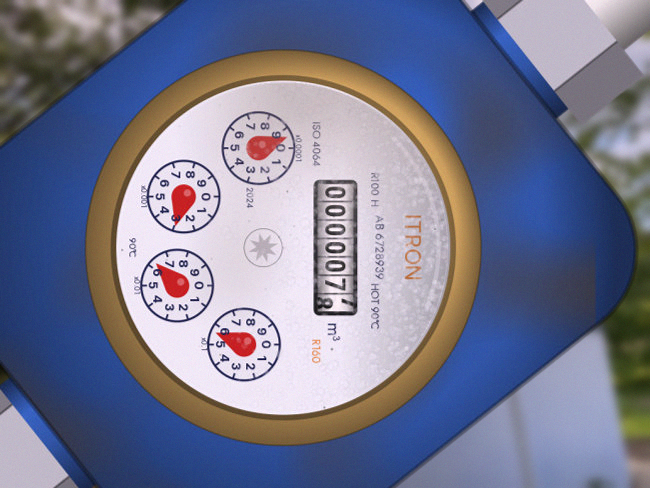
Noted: {"value": 77.5629, "unit": "m³"}
